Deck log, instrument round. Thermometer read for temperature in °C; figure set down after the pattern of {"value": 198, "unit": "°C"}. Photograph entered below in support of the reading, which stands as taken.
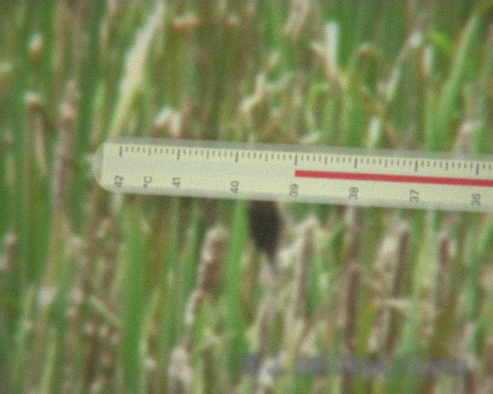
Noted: {"value": 39, "unit": "°C"}
